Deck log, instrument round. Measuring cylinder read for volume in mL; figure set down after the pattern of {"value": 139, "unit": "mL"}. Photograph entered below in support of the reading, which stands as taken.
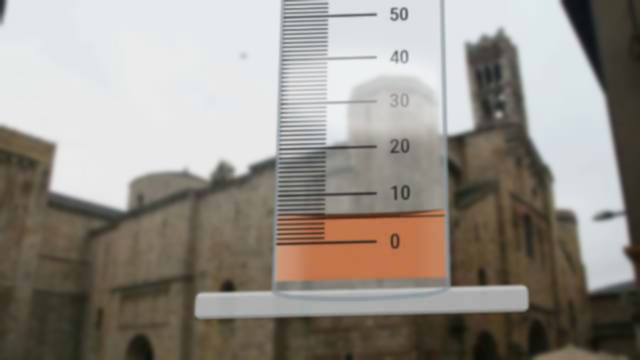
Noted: {"value": 5, "unit": "mL"}
